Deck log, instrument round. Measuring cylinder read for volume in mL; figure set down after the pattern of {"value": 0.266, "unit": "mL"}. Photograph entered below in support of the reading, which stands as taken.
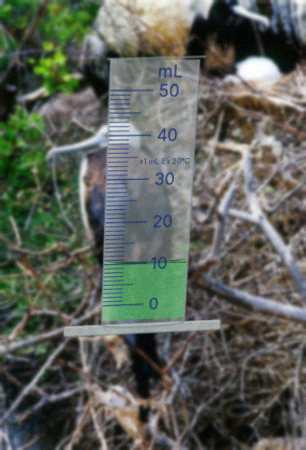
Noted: {"value": 10, "unit": "mL"}
